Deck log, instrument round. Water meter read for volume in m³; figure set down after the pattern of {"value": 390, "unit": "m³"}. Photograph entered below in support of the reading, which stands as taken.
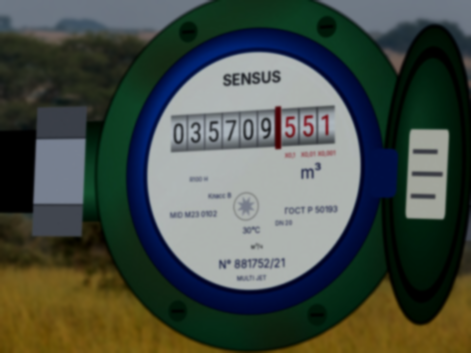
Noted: {"value": 35709.551, "unit": "m³"}
